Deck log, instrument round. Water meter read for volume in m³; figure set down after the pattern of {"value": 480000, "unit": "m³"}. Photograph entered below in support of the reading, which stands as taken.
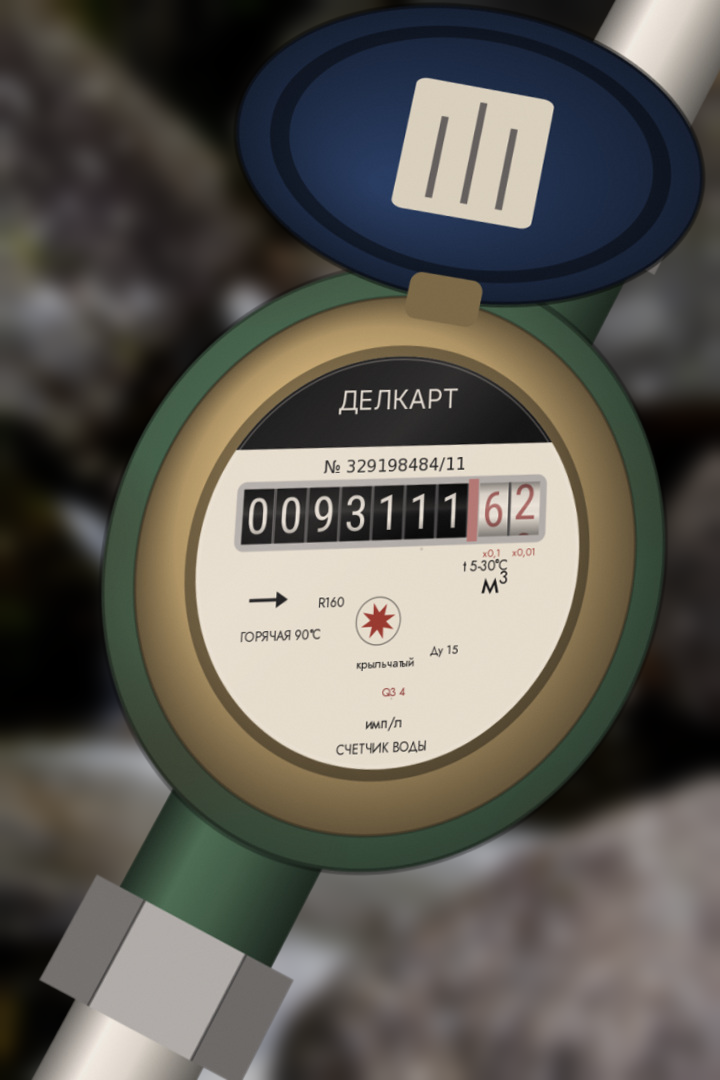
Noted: {"value": 93111.62, "unit": "m³"}
